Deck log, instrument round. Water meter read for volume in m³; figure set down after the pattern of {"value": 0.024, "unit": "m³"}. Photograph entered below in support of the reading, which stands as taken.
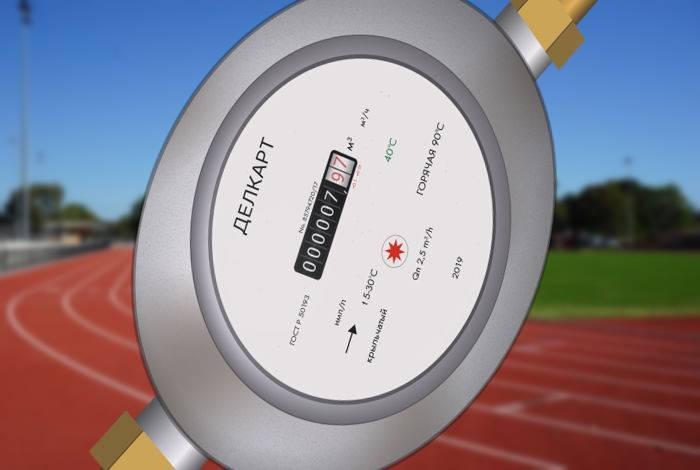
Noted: {"value": 7.97, "unit": "m³"}
